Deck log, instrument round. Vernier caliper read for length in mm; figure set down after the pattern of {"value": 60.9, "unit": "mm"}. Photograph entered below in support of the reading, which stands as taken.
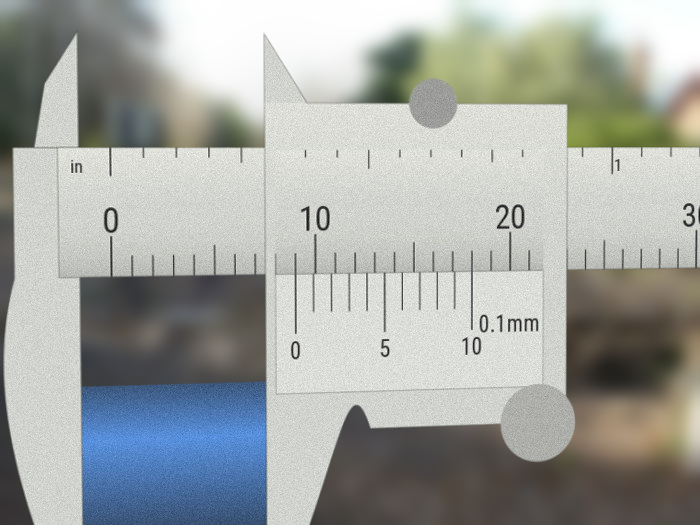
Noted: {"value": 9.0, "unit": "mm"}
